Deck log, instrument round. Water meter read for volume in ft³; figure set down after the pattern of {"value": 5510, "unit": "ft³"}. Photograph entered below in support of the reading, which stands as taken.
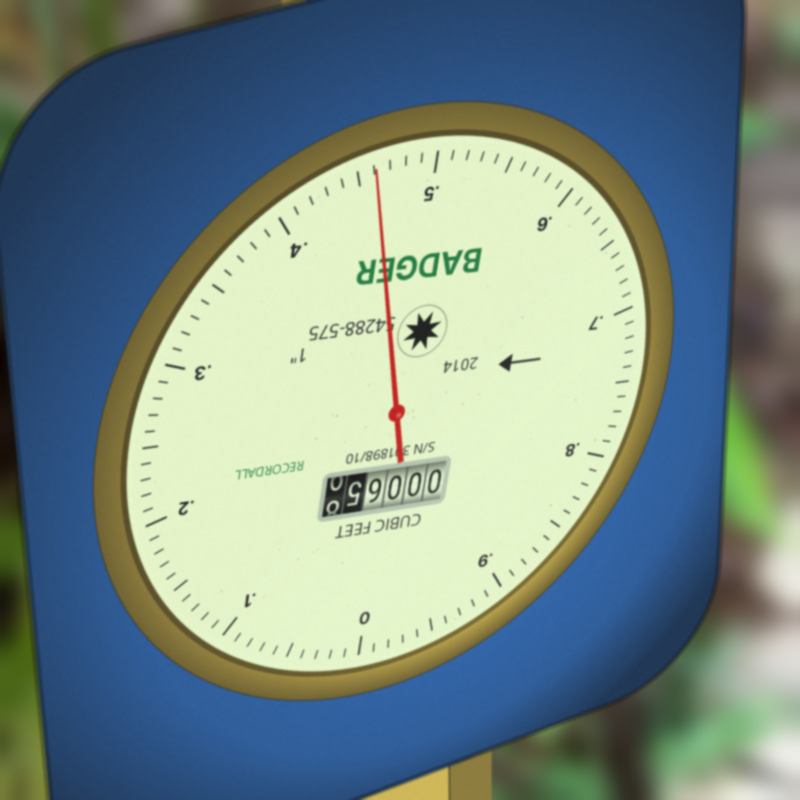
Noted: {"value": 658.46, "unit": "ft³"}
